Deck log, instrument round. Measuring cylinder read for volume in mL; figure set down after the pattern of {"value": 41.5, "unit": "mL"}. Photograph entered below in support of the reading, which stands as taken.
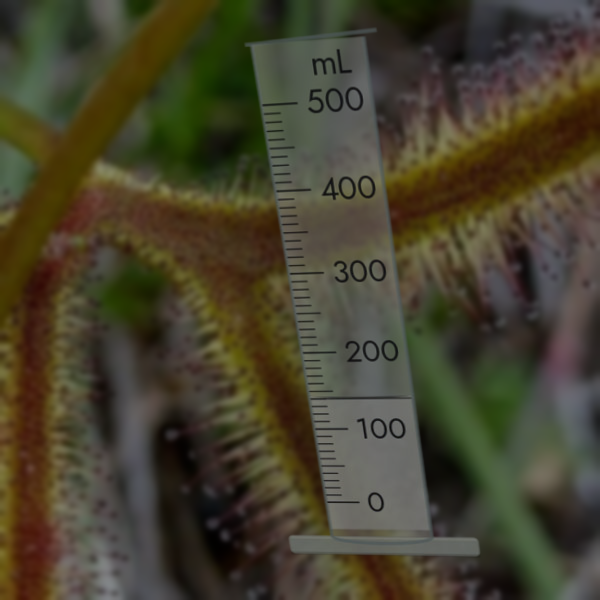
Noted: {"value": 140, "unit": "mL"}
